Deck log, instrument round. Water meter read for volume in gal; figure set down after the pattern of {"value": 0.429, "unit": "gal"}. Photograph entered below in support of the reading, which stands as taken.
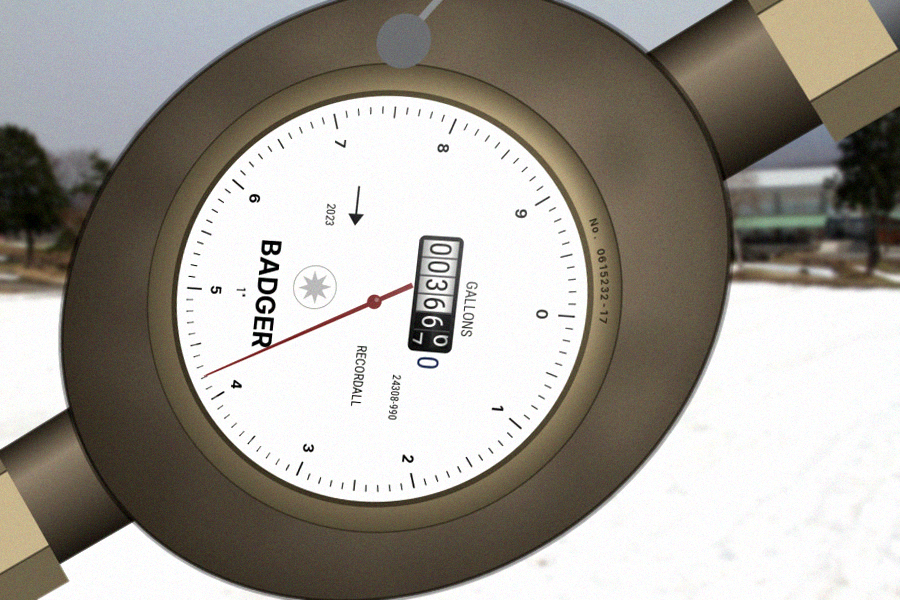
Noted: {"value": 36664.2, "unit": "gal"}
